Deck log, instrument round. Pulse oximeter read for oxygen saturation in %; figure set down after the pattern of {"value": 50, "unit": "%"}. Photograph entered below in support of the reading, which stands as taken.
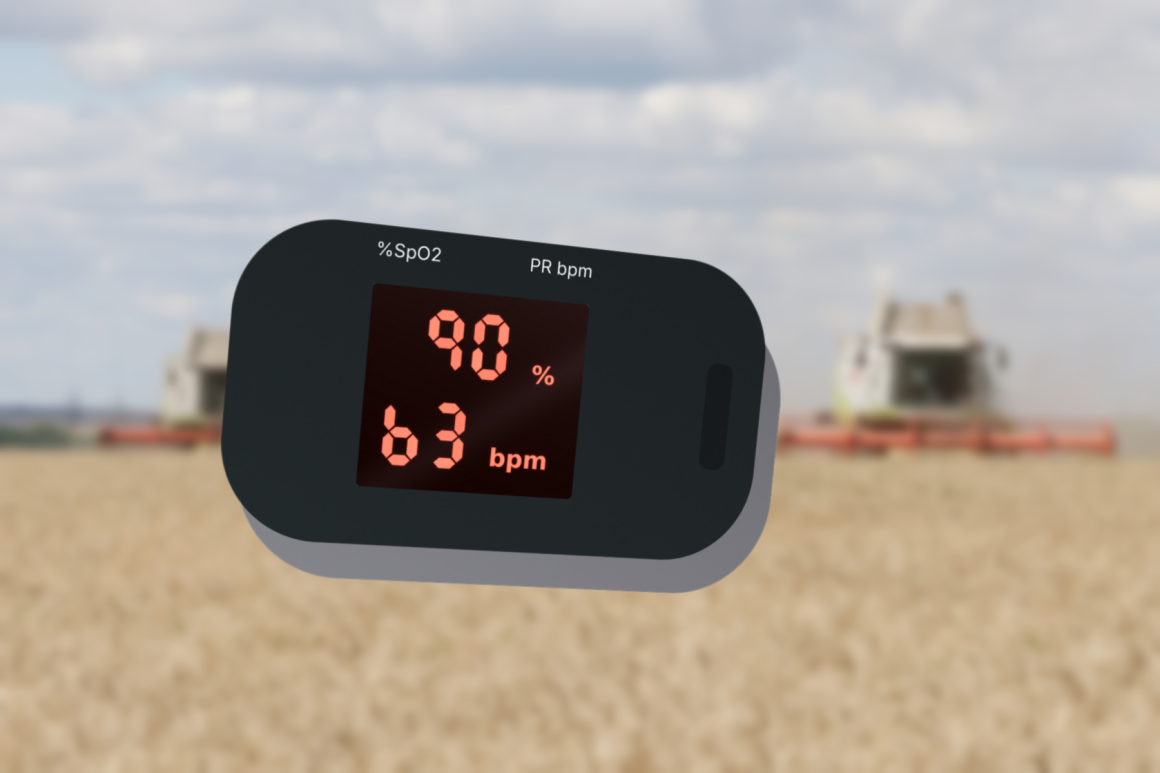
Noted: {"value": 90, "unit": "%"}
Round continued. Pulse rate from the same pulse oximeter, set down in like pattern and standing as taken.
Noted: {"value": 63, "unit": "bpm"}
